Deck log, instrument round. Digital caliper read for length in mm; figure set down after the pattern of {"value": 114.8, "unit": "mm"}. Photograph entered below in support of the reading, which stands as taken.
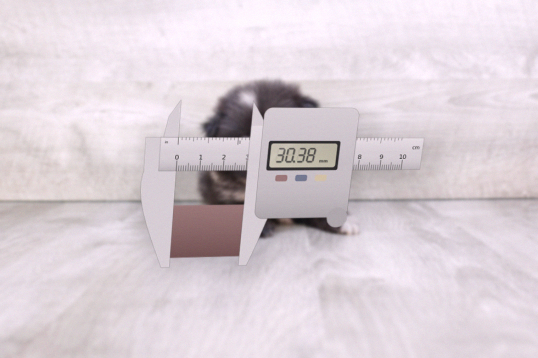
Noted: {"value": 30.38, "unit": "mm"}
